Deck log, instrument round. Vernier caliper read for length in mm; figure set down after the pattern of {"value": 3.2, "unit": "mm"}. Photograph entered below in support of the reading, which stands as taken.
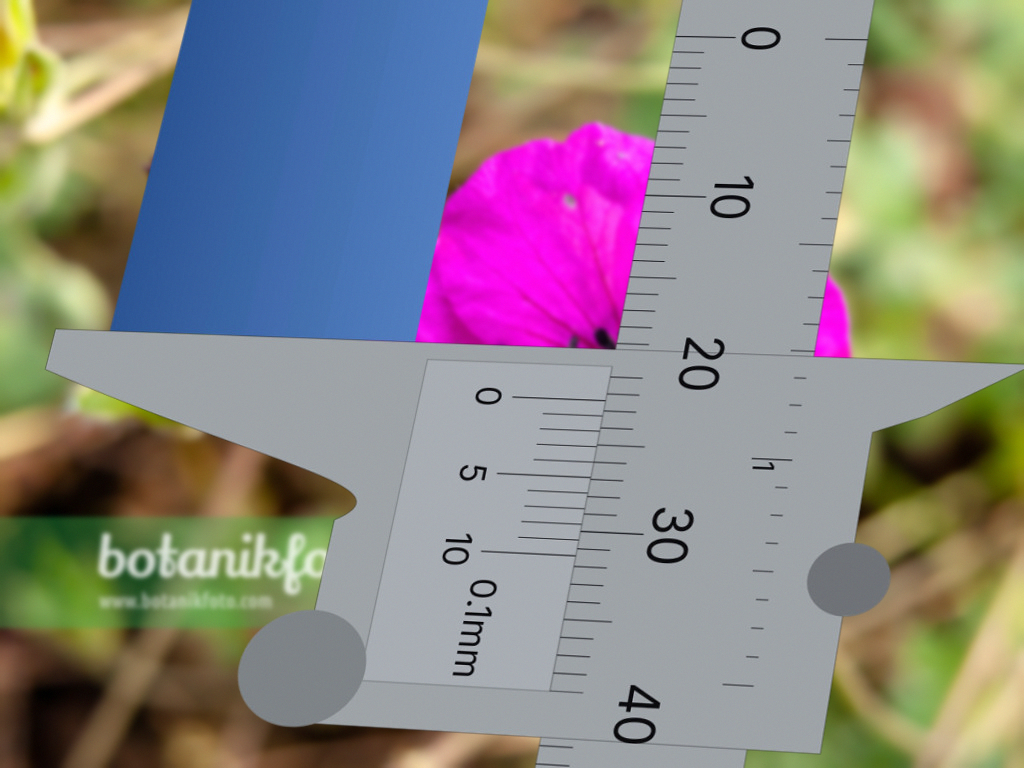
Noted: {"value": 22.4, "unit": "mm"}
